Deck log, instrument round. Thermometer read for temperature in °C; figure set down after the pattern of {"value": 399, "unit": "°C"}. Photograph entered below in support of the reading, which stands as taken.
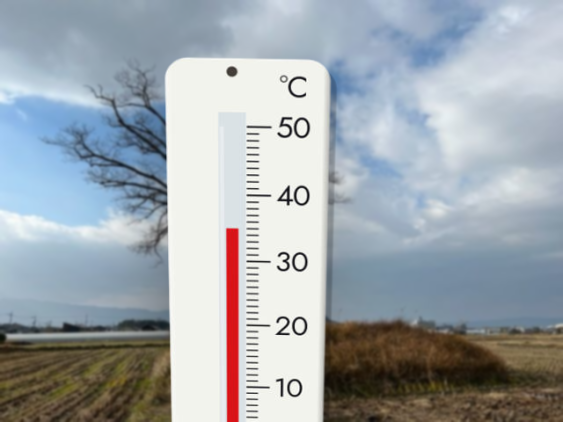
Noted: {"value": 35, "unit": "°C"}
